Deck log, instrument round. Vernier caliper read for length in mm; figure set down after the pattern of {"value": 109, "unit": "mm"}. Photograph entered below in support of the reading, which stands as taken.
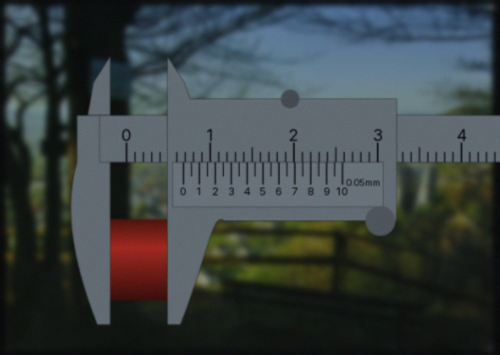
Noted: {"value": 6.8, "unit": "mm"}
